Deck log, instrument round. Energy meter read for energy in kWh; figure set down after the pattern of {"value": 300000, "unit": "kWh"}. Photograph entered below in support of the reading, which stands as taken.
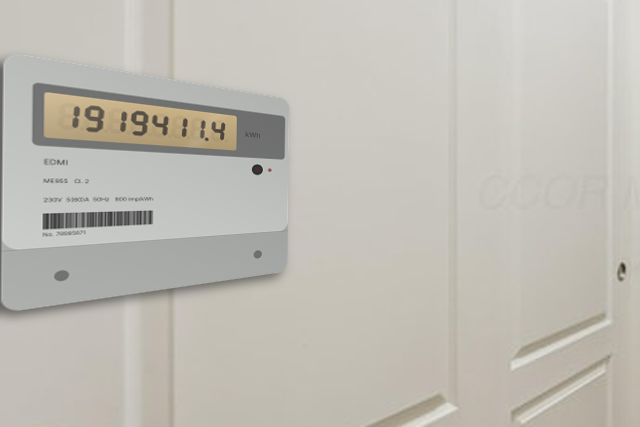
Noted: {"value": 1919411.4, "unit": "kWh"}
